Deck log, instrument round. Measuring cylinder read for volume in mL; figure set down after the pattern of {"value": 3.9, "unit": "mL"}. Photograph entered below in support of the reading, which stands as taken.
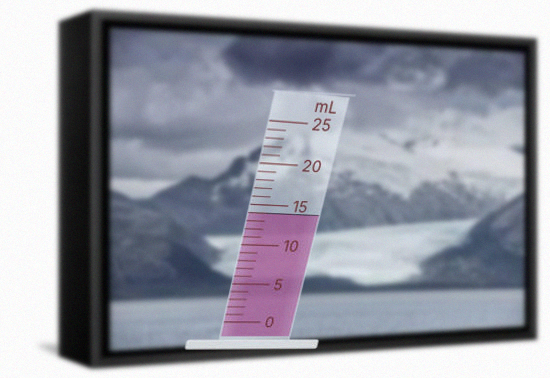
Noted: {"value": 14, "unit": "mL"}
